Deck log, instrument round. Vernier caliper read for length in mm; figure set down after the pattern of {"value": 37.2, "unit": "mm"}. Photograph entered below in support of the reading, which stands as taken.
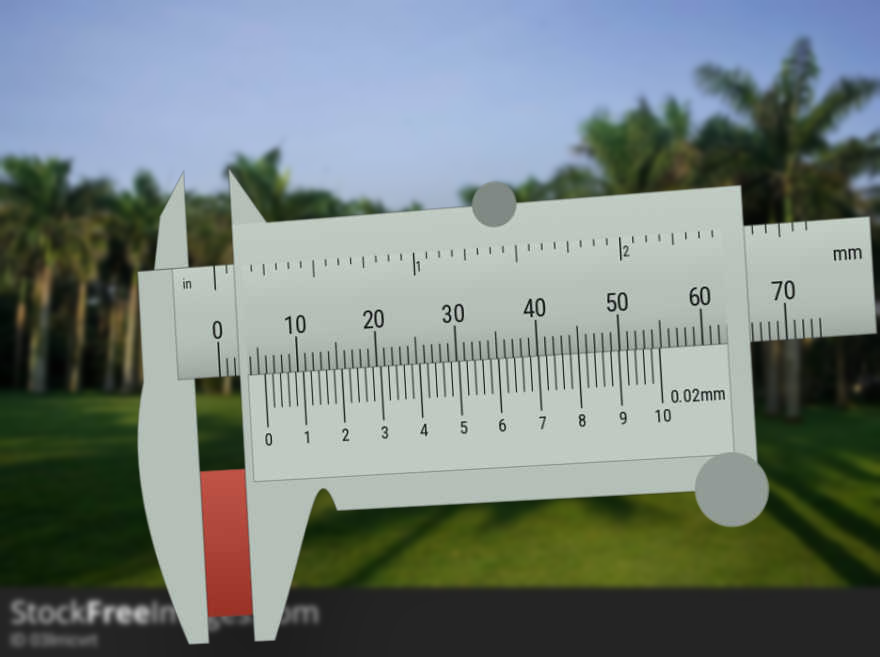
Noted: {"value": 5.8, "unit": "mm"}
